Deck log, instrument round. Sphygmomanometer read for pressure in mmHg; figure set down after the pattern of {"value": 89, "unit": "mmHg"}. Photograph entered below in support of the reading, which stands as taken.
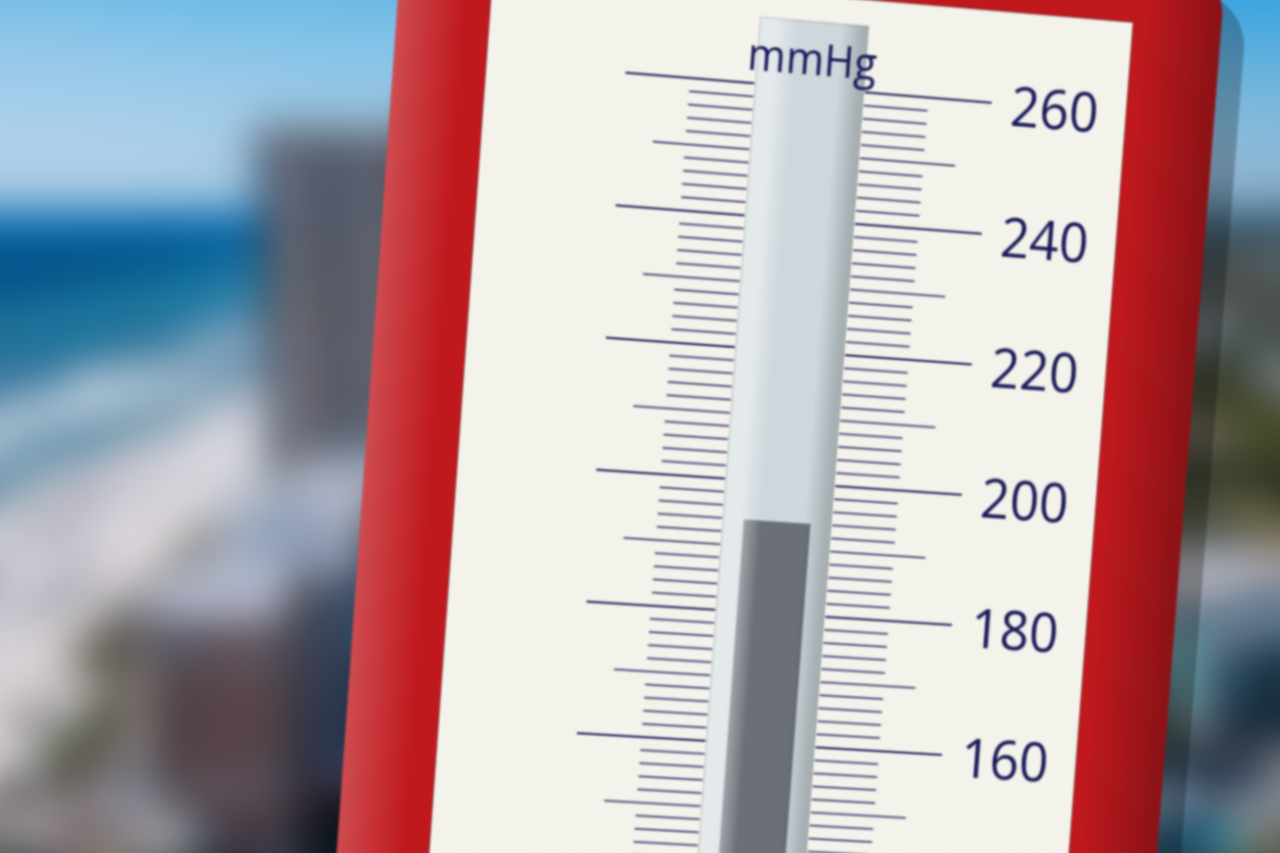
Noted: {"value": 194, "unit": "mmHg"}
